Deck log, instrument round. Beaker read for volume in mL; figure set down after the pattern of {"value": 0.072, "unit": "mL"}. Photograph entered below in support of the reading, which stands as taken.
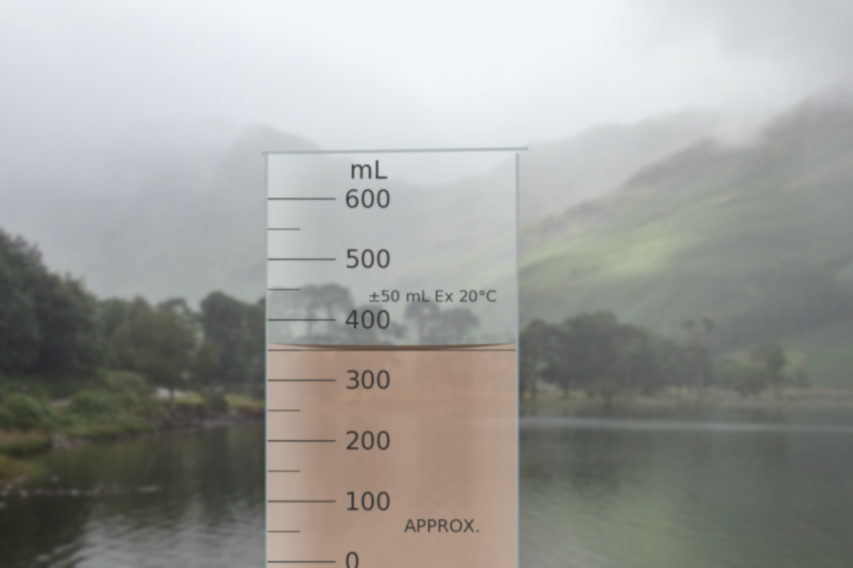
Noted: {"value": 350, "unit": "mL"}
